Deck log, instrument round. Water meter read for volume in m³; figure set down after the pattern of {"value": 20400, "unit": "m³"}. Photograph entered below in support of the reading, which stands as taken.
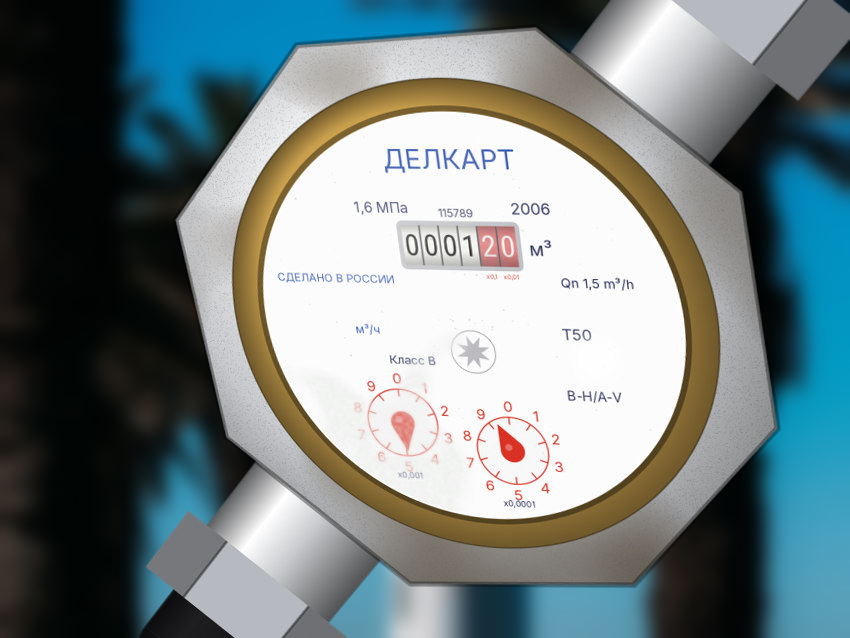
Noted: {"value": 1.2049, "unit": "m³"}
